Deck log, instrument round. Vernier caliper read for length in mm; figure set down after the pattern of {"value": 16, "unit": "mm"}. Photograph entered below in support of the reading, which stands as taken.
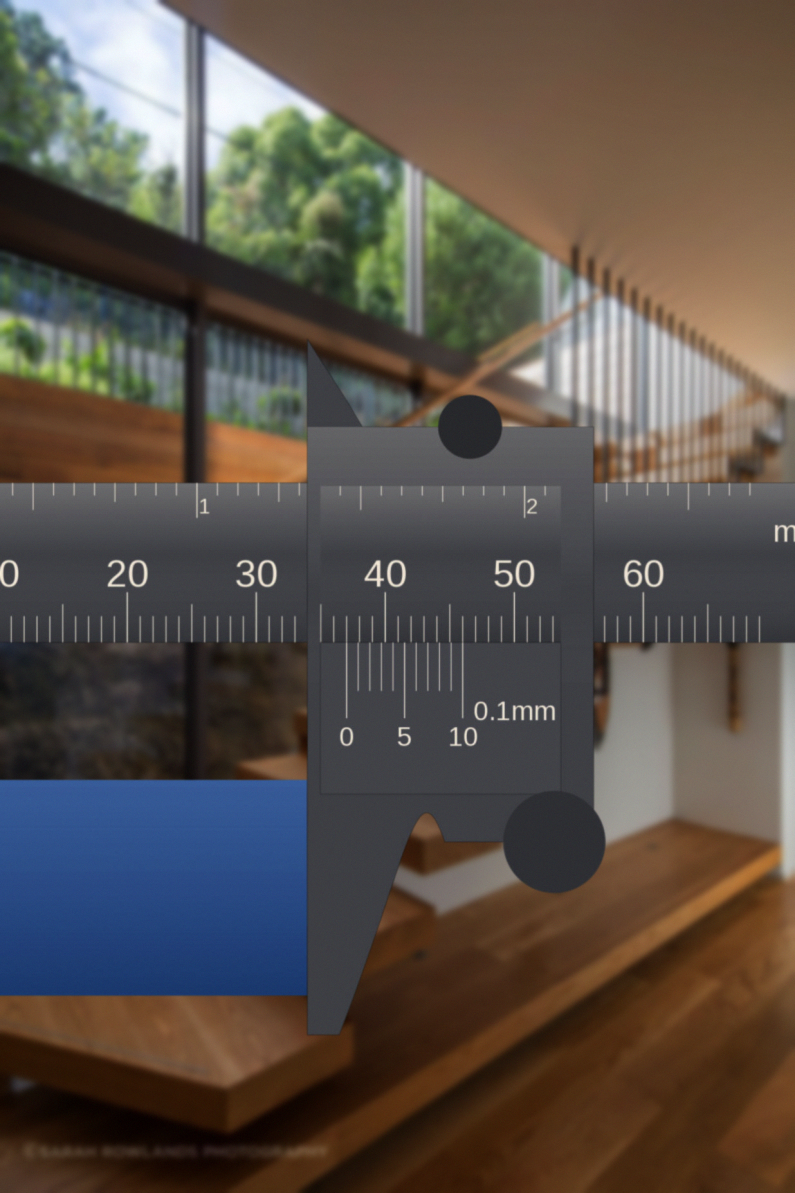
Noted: {"value": 37.0, "unit": "mm"}
